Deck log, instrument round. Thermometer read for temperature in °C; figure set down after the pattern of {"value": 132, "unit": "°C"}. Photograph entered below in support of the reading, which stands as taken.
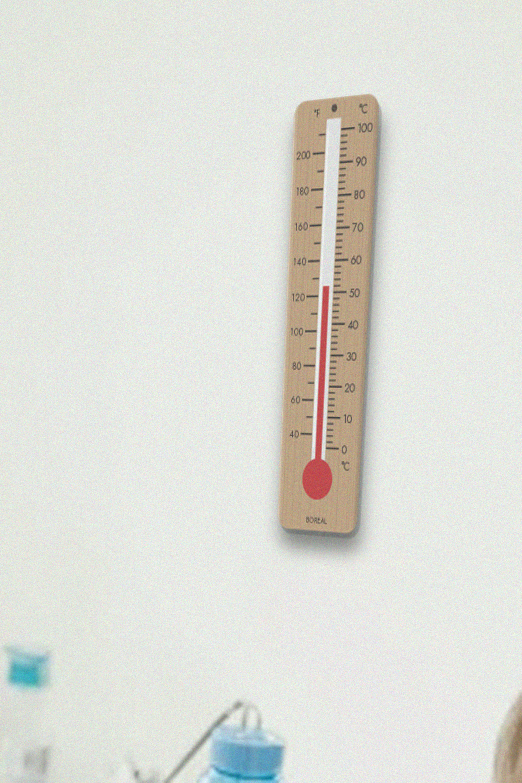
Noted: {"value": 52, "unit": "°C"}
